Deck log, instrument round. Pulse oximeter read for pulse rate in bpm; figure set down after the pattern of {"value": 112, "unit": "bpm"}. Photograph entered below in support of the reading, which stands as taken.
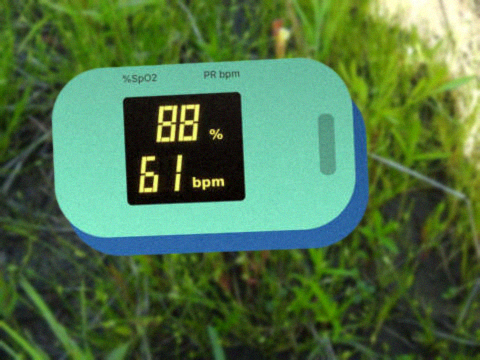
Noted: {"value": 61, "unit": "bpm"}
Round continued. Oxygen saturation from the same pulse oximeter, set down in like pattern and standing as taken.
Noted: {"value": 88, "unit": "%"}
